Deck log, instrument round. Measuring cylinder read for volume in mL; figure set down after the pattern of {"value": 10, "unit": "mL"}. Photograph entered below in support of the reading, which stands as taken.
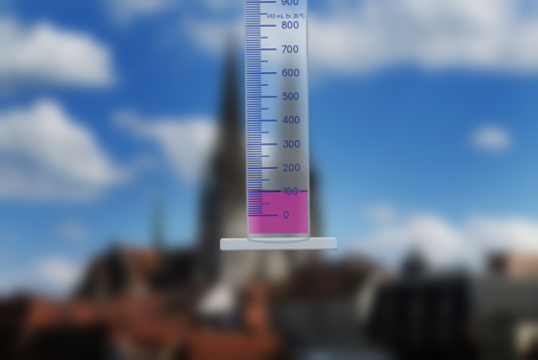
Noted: {"value": 100, "unit": "mL"}
